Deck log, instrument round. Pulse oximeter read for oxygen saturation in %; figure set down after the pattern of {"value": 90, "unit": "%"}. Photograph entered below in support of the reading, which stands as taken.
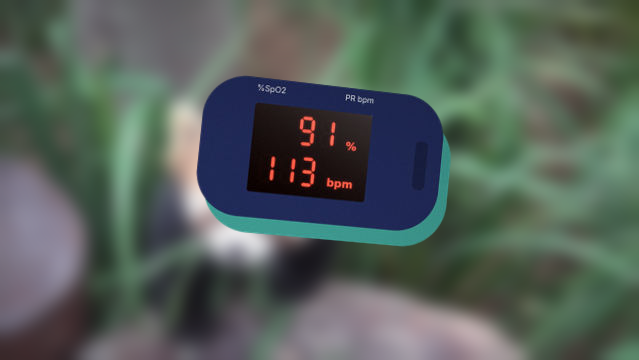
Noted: {"value": 91, "unit": "%"}
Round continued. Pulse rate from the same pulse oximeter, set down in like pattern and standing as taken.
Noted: {"value": 113, "unit": "bpm"}
